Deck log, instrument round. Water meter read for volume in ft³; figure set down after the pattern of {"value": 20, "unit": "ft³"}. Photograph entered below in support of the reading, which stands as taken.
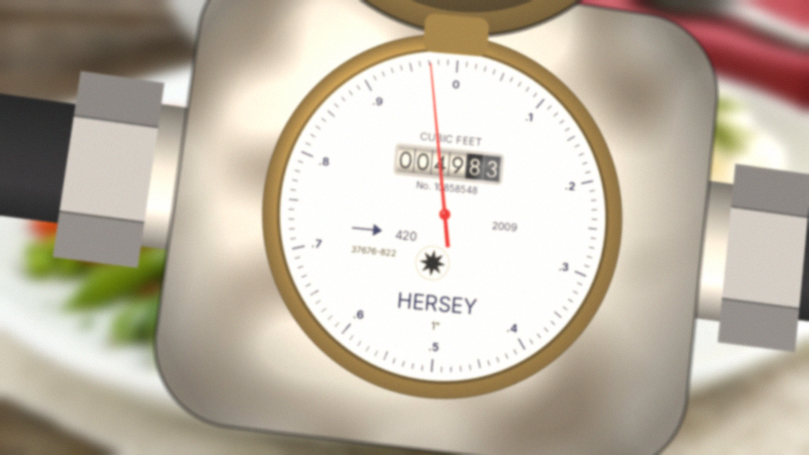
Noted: {"value": 4982.97, "unit": "ft³"}
